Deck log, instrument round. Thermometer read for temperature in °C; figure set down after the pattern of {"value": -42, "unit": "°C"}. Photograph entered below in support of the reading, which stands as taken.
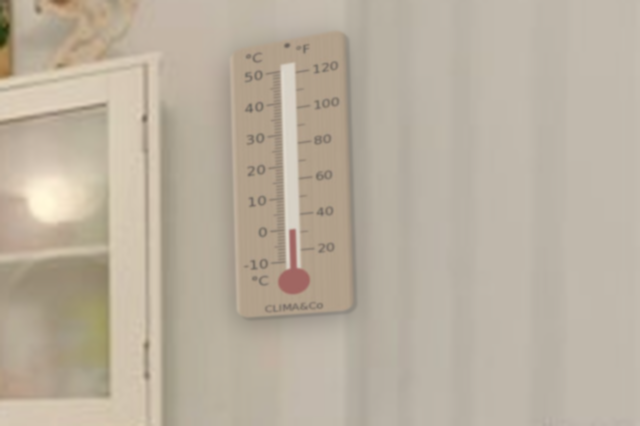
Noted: {"value": 0, "unit": "°C"}
